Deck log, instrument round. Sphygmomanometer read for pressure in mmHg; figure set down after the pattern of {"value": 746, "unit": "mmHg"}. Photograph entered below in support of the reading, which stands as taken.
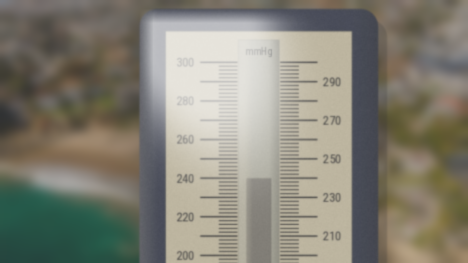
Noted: {"value": 240, "unit": "mmHg"}
